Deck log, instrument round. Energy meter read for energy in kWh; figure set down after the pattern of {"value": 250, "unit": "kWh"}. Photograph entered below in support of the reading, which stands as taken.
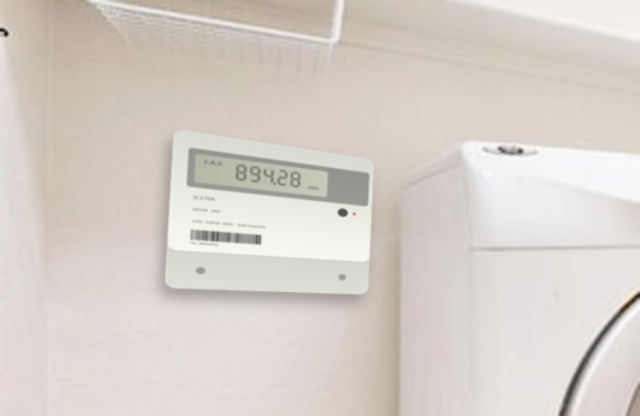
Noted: {"value": 894.28, "unit": "kWh"}
